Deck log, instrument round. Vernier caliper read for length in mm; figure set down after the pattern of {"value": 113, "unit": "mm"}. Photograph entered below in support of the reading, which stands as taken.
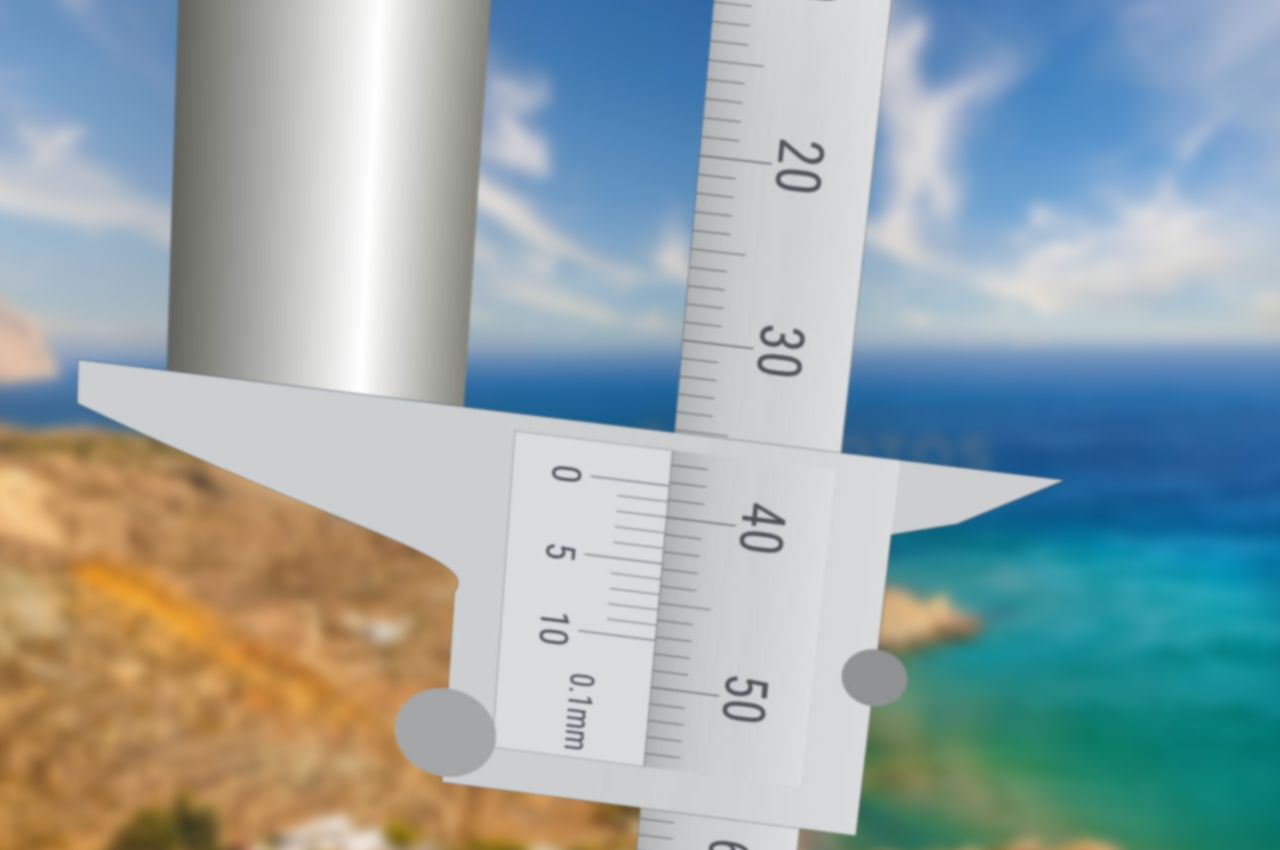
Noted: {"value": 38.2, "unit": "mm"}
